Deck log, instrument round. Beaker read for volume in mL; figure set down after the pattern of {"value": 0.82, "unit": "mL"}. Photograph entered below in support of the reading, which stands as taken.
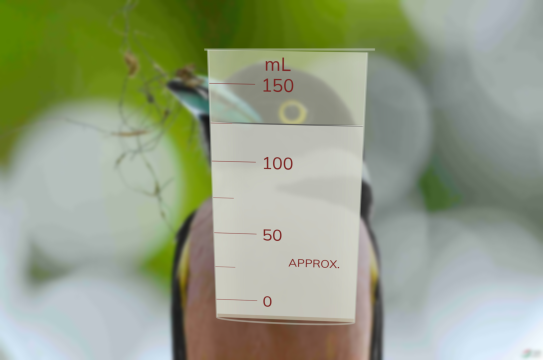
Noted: {"value": 125, "unit": "mL"}
